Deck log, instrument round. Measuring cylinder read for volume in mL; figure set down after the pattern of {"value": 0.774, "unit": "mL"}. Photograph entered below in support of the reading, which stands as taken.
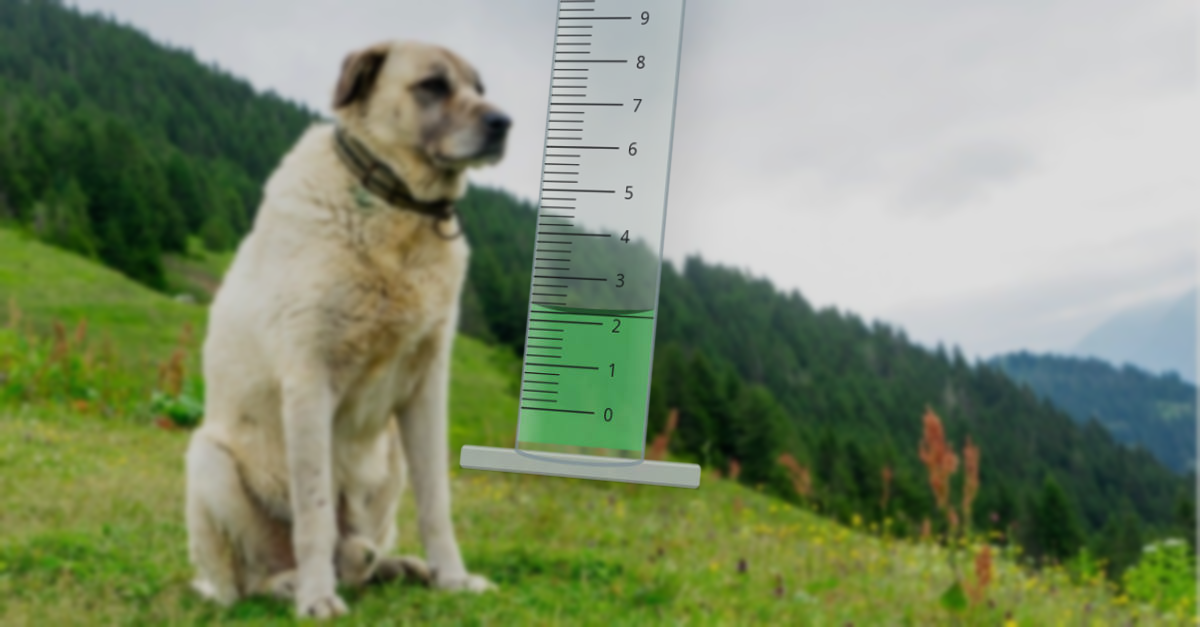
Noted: {"value": 2.2, "unit": "mL"}
